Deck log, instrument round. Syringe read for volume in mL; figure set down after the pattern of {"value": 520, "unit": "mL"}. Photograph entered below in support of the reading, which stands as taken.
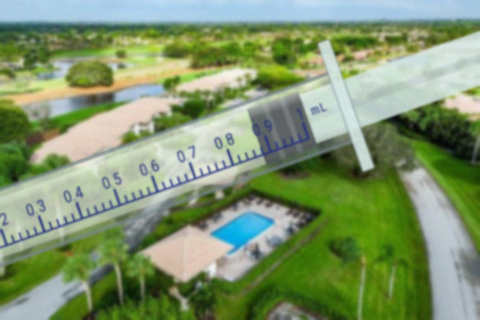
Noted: {"value": 0.88, "unit": "mL"}
